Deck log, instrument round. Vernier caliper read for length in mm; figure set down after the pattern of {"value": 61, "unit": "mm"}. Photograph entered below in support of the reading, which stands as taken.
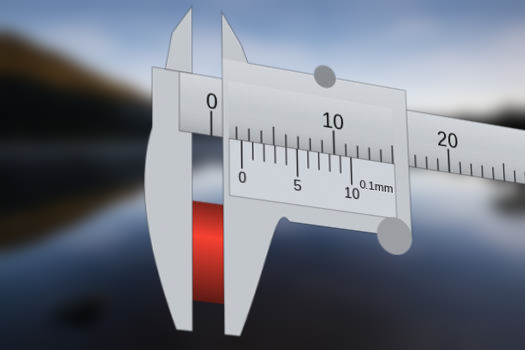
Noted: {"value": 2.4, "unit": "mm"}
